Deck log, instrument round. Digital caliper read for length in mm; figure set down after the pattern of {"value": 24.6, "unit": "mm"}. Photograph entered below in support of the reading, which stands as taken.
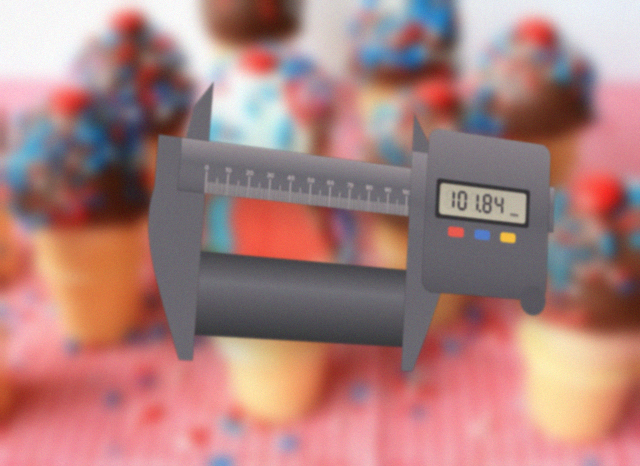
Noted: {"value": 101.84, "unit": "mm"}
